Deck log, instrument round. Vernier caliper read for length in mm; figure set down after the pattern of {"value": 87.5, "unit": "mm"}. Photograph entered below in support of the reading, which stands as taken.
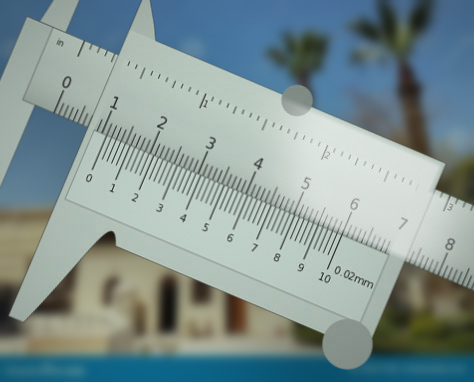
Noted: {"value": 11.0, "unit": "mm"}
